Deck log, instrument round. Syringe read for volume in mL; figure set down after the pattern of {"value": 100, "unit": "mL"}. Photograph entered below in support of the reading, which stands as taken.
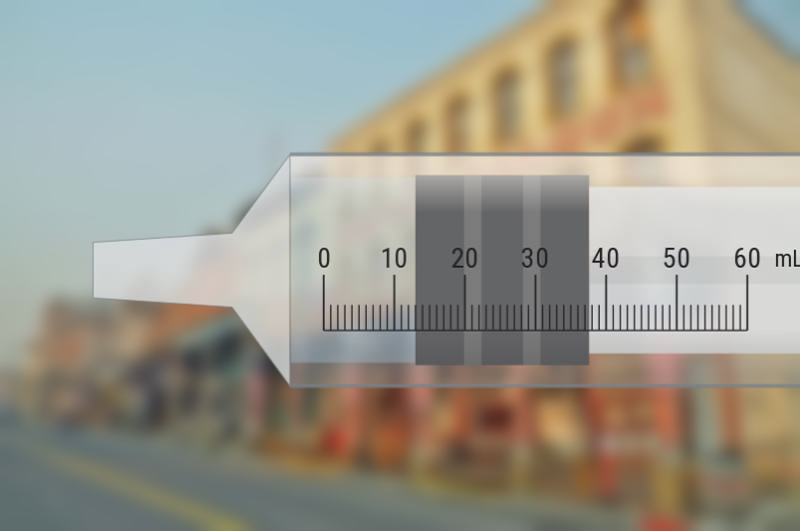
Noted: {"value": 13, "unit": "mL"}
